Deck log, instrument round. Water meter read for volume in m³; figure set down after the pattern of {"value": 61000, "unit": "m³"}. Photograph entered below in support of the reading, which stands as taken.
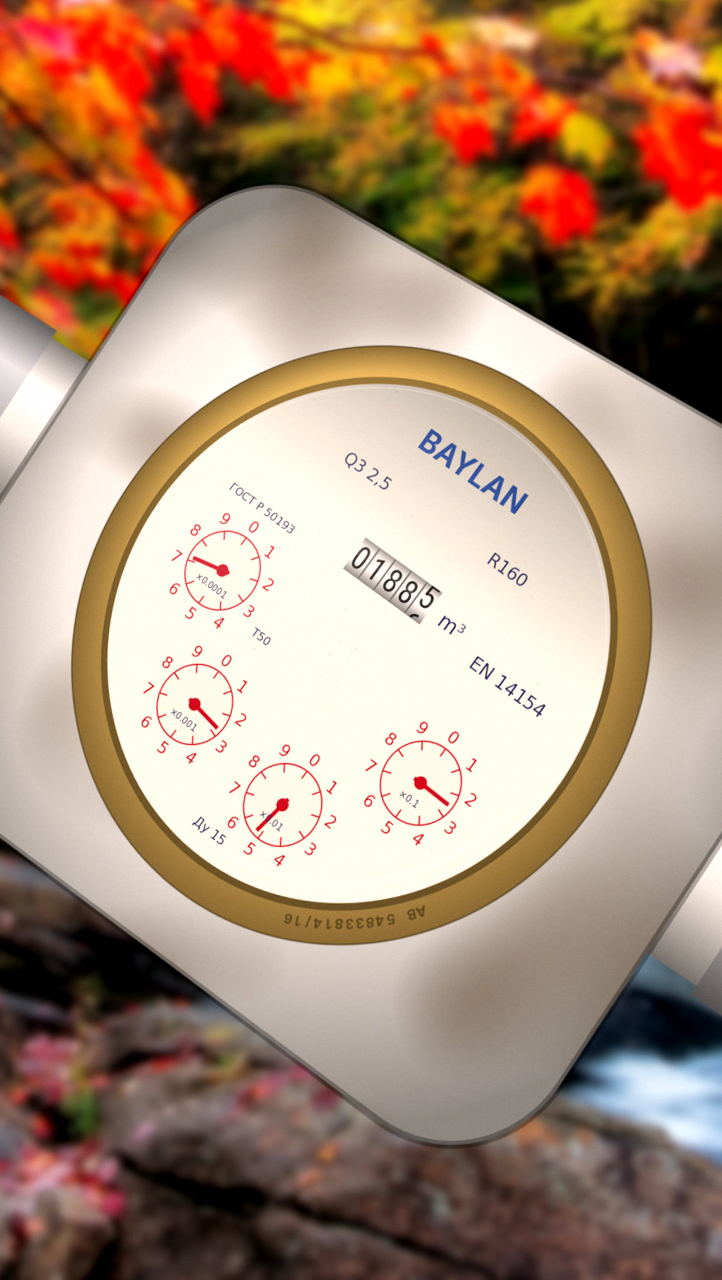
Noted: {"value": 1885.2527, "unit": "m³"}
